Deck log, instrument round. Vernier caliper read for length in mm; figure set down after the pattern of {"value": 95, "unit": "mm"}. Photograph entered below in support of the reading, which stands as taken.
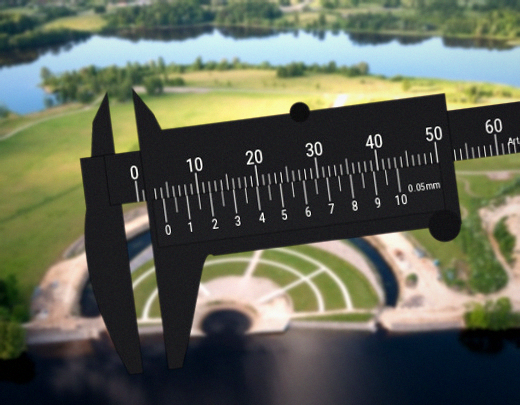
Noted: {"value": 4.2, "unit": "mm"}
